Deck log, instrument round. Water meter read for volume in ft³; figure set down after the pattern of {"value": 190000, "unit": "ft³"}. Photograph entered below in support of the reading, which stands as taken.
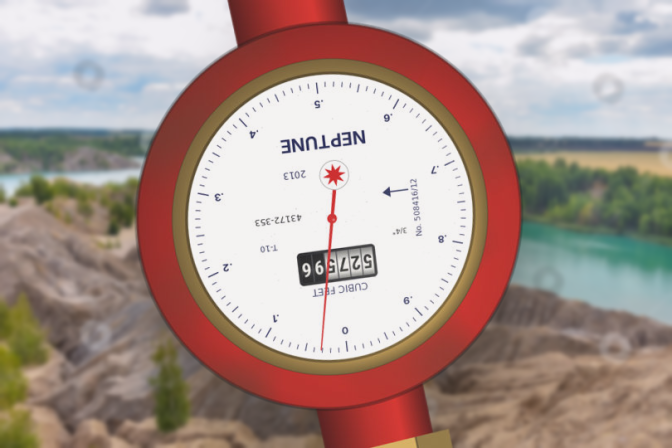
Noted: {"value": 527596.03, "unit": "ft³"}
